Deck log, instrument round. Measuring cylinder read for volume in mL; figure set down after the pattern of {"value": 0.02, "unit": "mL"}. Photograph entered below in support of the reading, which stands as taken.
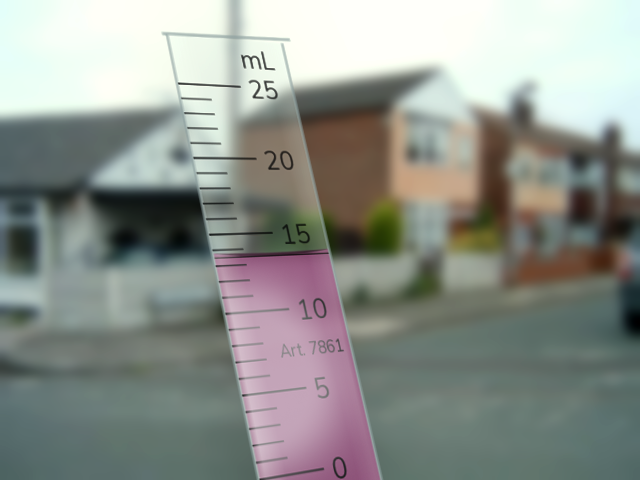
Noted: {"value": 13.5, "unit": "mL"}
